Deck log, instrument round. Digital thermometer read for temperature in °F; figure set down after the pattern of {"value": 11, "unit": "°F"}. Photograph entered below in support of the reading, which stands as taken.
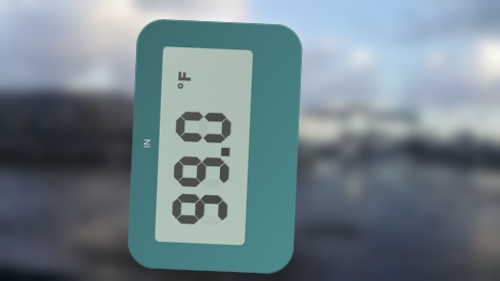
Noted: {"value": 99.0, "unit": "°F"}
